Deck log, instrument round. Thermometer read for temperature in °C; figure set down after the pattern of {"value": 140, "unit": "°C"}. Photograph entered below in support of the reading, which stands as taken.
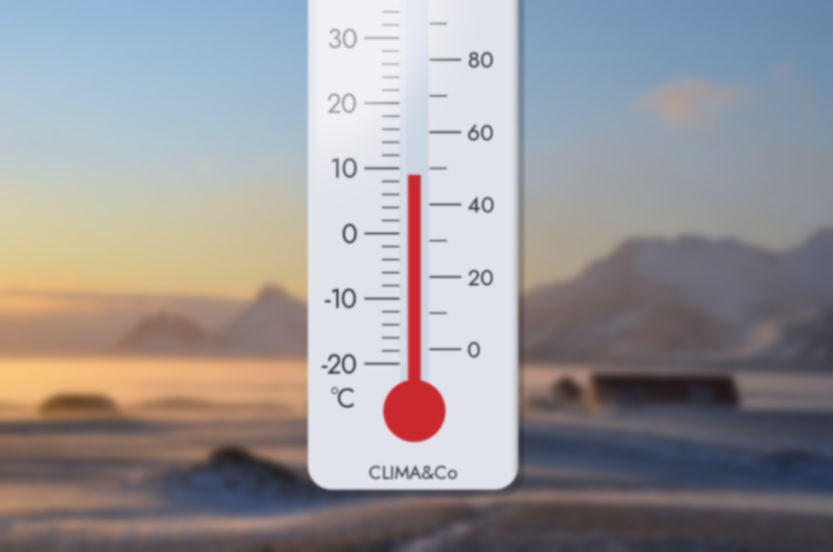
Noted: {"value": 9, "unit": "°C"}
